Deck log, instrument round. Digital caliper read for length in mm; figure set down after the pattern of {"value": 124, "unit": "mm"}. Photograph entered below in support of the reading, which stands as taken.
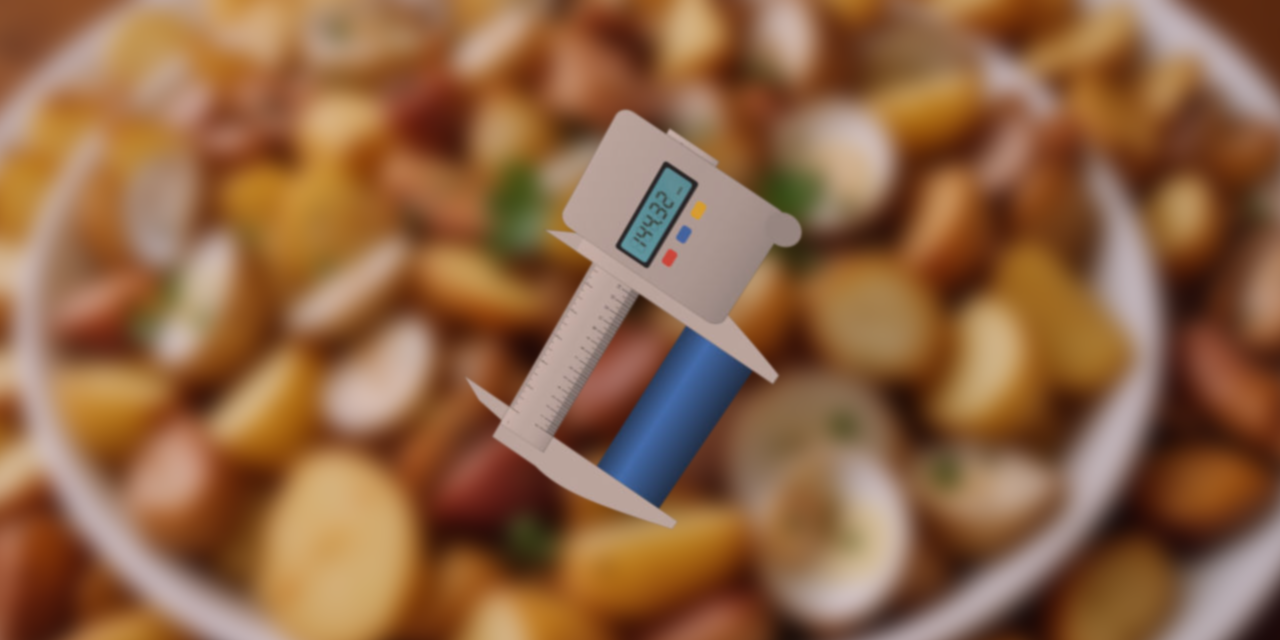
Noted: {"value": 144.32, "unit": "mm"}
